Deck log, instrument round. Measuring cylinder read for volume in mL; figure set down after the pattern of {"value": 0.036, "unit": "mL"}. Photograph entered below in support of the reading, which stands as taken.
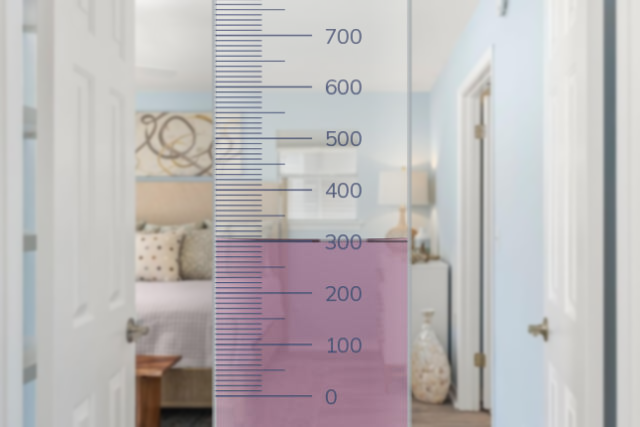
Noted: {"value": 300, "unit": "mL"}
